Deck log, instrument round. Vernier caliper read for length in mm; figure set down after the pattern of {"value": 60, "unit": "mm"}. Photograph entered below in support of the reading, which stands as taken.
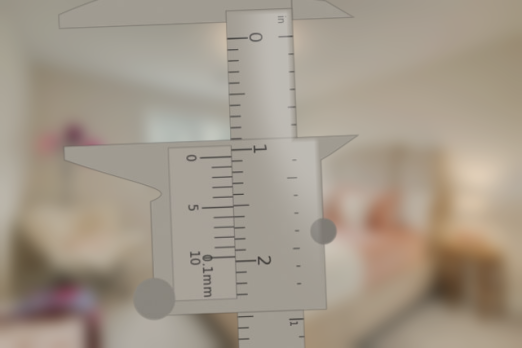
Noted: {"value": 10.6, "unit": "mm"}
